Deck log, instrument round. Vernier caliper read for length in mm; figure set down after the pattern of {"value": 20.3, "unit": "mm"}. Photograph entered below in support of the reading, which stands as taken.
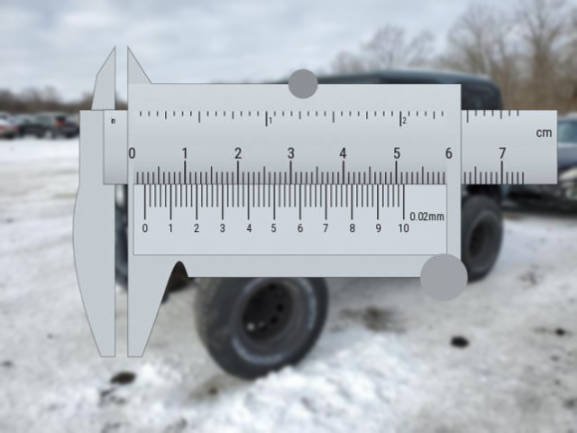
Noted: {"value": 2.4, "unit": "mm"}
